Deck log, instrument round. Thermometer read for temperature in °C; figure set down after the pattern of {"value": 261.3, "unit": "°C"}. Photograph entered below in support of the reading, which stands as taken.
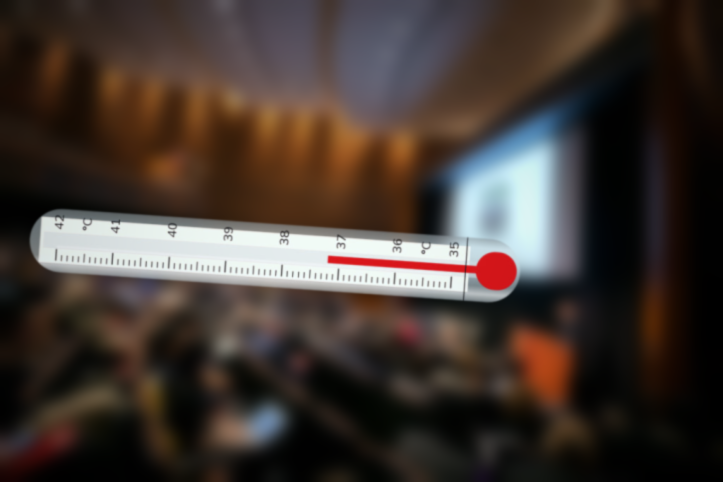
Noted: {"value": 37.2, "unit": "°C"}
